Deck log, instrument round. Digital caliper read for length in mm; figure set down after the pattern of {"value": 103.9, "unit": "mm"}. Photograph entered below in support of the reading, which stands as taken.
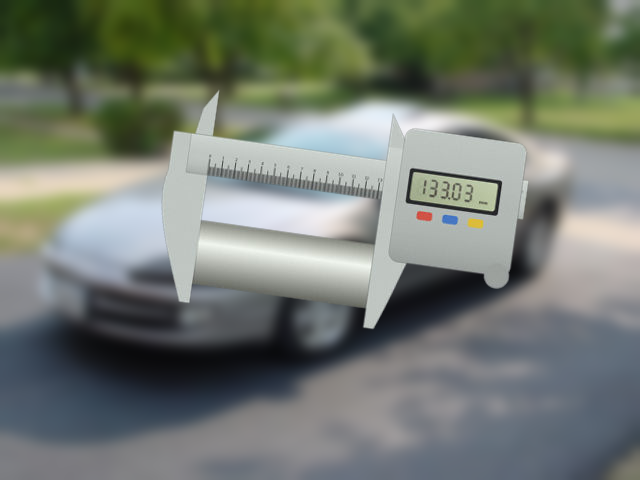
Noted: {"value": 133.03, "unit": "mm"}
